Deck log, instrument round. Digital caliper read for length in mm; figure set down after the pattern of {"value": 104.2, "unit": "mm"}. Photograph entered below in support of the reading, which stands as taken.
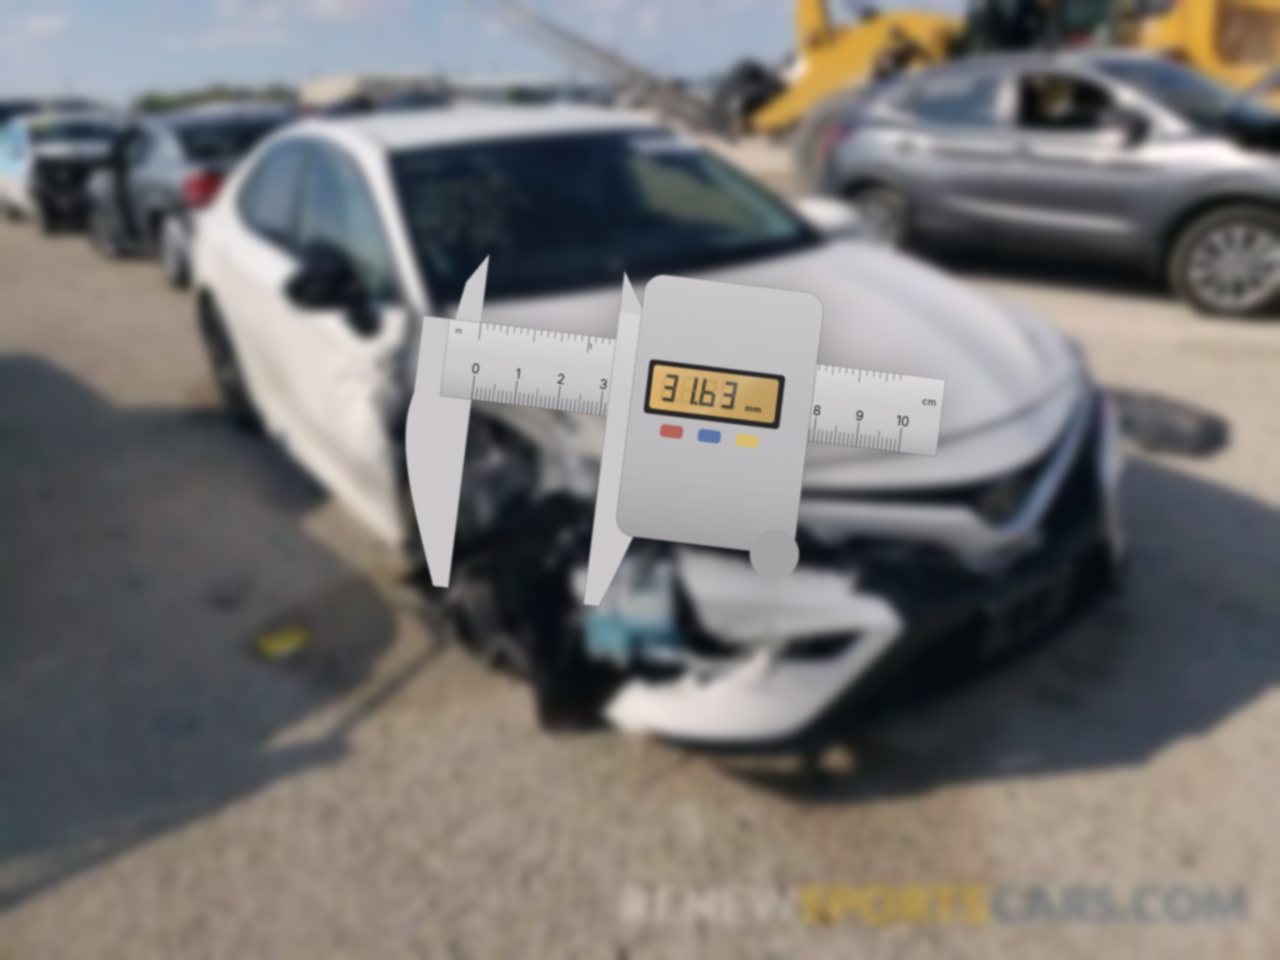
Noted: {"value": 31.63, "unit": "mm"}
